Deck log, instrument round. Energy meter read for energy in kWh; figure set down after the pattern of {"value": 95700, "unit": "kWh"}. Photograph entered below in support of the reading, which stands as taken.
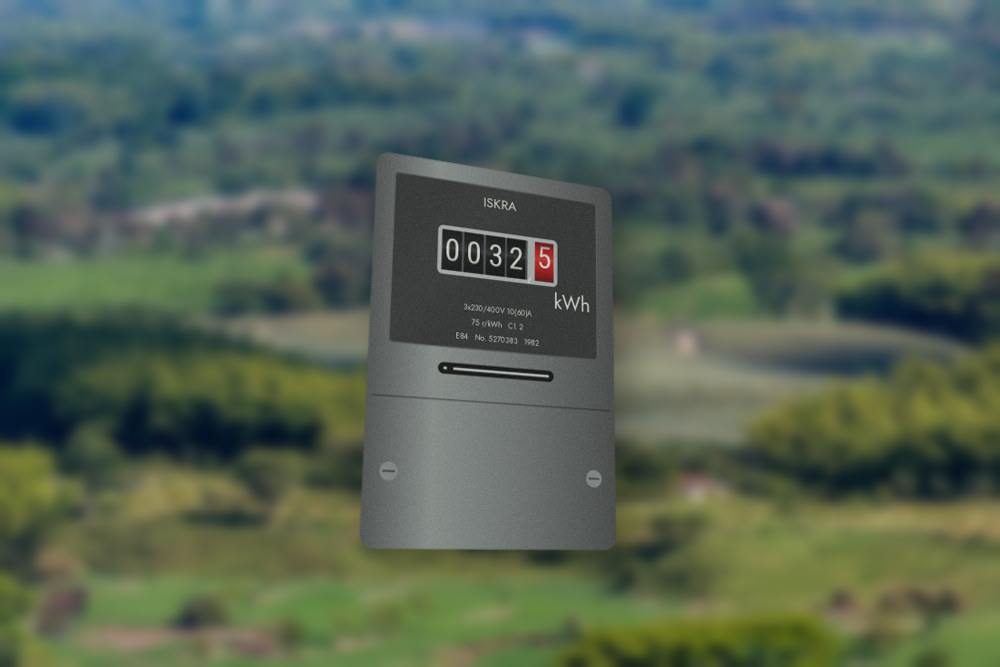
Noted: {"value": 32.5, "unit": "kWh"}
